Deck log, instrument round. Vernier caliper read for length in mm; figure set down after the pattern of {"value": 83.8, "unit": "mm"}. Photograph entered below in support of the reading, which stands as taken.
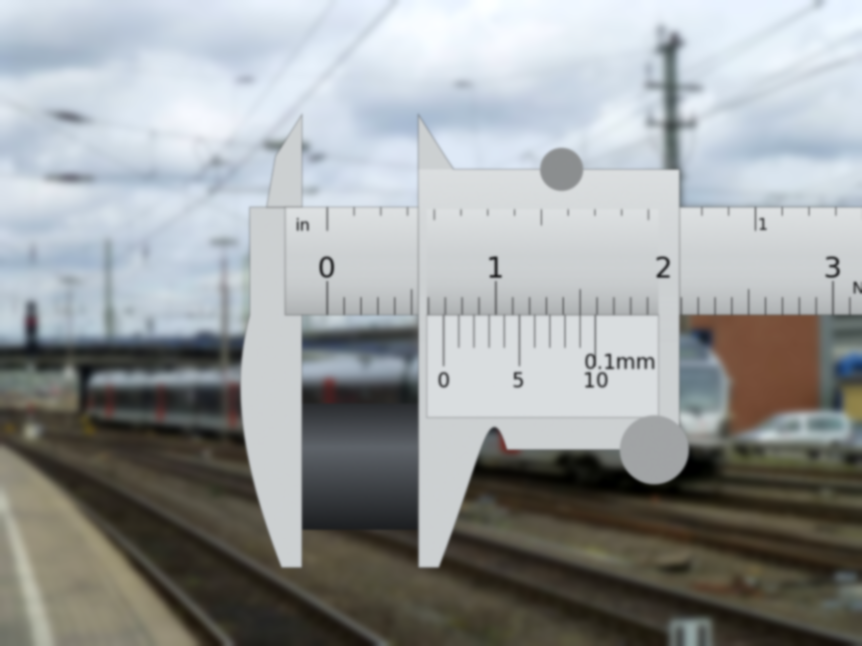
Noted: {"value": 6.9, "unit": "mm"}
